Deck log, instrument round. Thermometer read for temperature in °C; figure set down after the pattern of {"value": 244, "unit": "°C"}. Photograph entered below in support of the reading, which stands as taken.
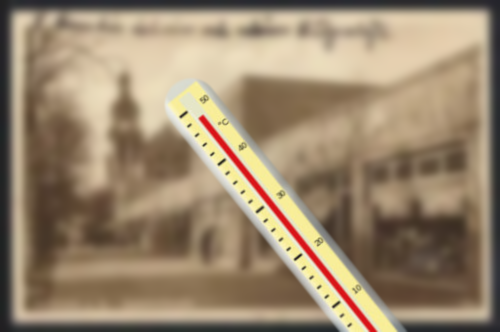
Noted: {"value": 48, "unit": "°C"}
